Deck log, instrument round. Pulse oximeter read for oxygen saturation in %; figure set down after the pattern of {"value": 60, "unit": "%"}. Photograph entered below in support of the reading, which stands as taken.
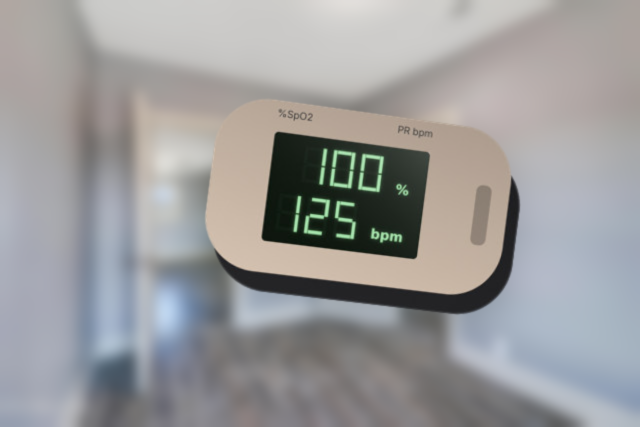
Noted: {"value": 100, "unit": "%"}
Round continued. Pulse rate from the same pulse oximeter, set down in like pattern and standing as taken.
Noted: {"value": 125, "unit": "bpm"}
